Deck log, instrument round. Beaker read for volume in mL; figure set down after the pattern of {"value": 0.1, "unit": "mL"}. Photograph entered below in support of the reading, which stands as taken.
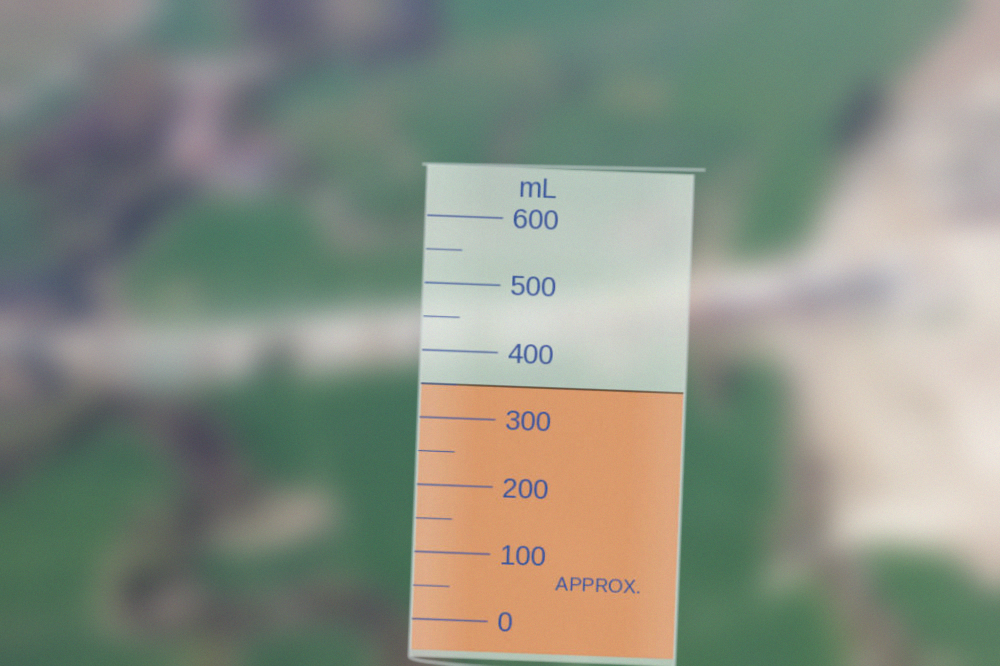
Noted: {"value": 350, "unit": "mL"}
